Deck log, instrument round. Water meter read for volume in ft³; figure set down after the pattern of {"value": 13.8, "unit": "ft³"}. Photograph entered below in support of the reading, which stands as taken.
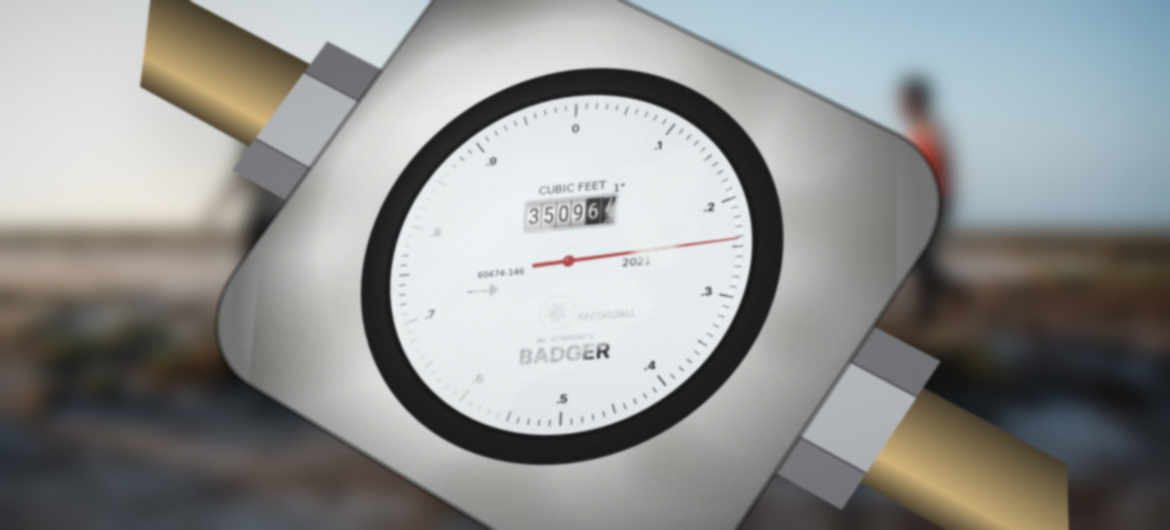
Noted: {"value": 350967.24, "unit": "ft³"}
